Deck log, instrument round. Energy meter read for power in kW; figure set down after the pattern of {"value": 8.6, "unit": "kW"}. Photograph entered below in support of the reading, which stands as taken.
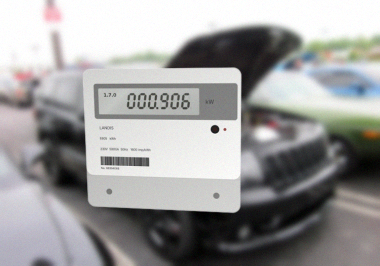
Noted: {"value": 0.906, "unit": "kW"}
